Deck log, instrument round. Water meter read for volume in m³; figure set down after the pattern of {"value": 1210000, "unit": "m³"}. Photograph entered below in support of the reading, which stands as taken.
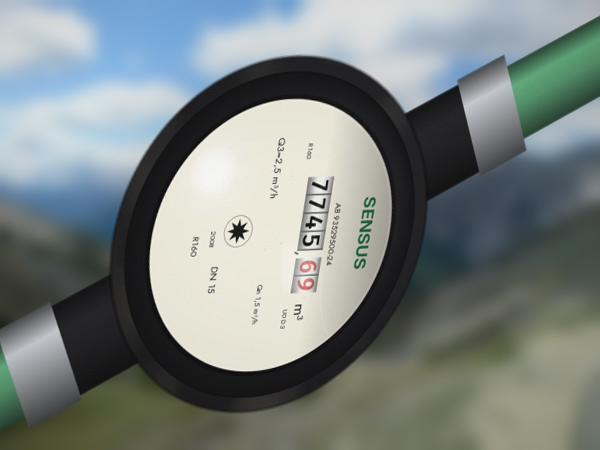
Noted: {"value": 7745.69, "unit": "m³"}
